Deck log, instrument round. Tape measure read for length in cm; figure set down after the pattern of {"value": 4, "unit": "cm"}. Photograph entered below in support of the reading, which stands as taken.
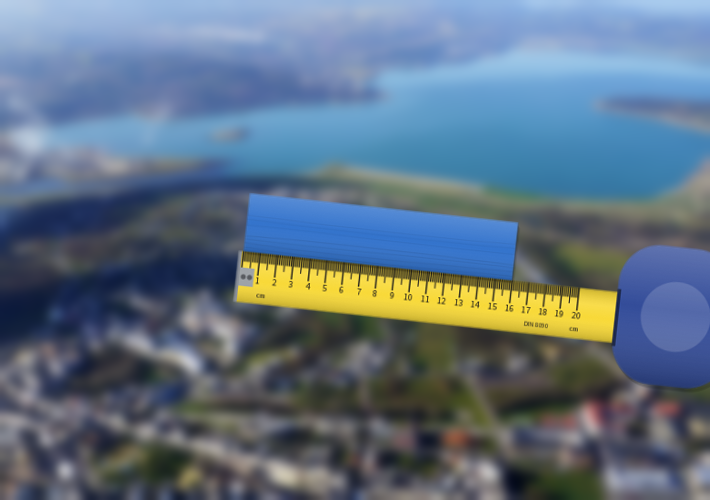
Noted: {"value": 16, "unit": "cm"}
